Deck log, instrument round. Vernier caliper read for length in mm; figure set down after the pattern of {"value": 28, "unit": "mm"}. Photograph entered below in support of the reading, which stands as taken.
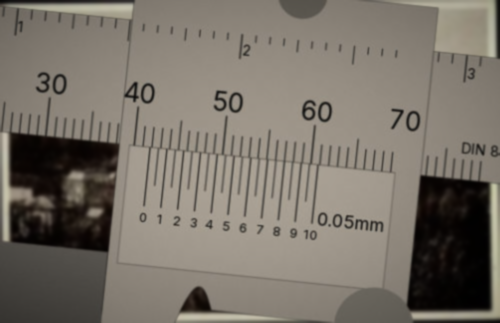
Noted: {"value": 41.8, "unit": "mm"}
